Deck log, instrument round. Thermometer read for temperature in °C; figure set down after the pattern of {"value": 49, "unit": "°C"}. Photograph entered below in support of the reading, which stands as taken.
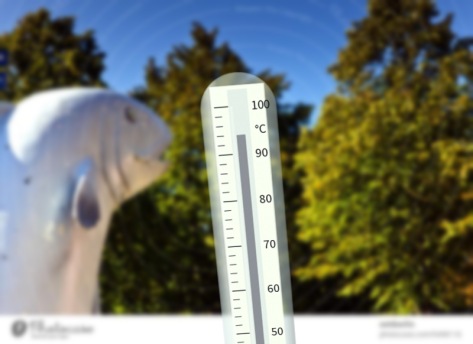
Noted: {"value": 94, "unit": "°C"}
